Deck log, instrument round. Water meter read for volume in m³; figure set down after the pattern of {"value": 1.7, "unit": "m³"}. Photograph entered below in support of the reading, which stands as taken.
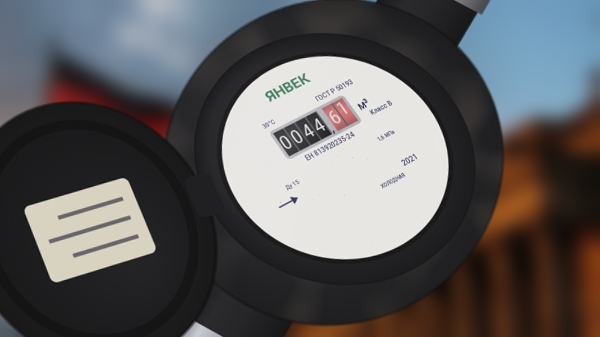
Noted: {"value": 44.61, "unit": "m³"}
